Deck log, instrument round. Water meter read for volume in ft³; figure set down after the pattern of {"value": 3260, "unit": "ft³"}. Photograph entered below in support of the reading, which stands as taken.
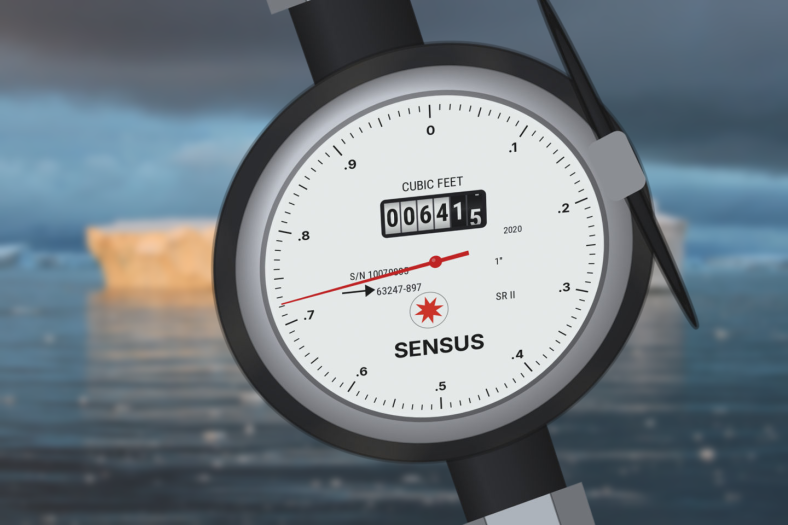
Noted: {"value": 6414.72, "unit": "ft³"}
